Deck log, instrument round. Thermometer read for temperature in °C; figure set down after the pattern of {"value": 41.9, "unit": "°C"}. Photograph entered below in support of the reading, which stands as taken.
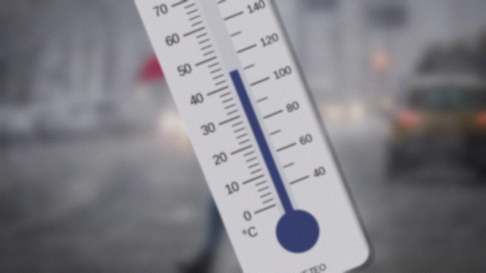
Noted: {"value": 44, "unit": "°C"}
